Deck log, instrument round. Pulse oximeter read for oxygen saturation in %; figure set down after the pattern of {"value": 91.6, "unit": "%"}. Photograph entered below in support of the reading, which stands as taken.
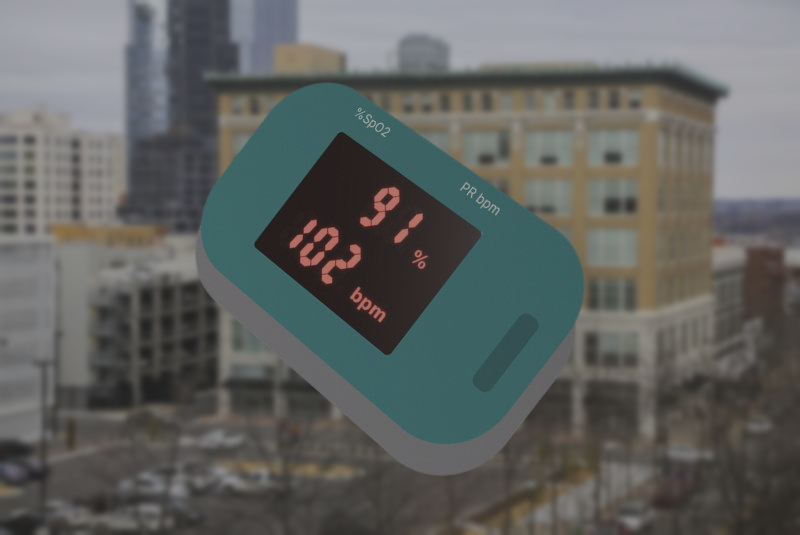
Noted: {"value": 91, "unit": "%"}
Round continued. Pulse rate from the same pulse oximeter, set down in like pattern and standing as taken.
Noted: {"value": 102, "unit": "bpm"}
